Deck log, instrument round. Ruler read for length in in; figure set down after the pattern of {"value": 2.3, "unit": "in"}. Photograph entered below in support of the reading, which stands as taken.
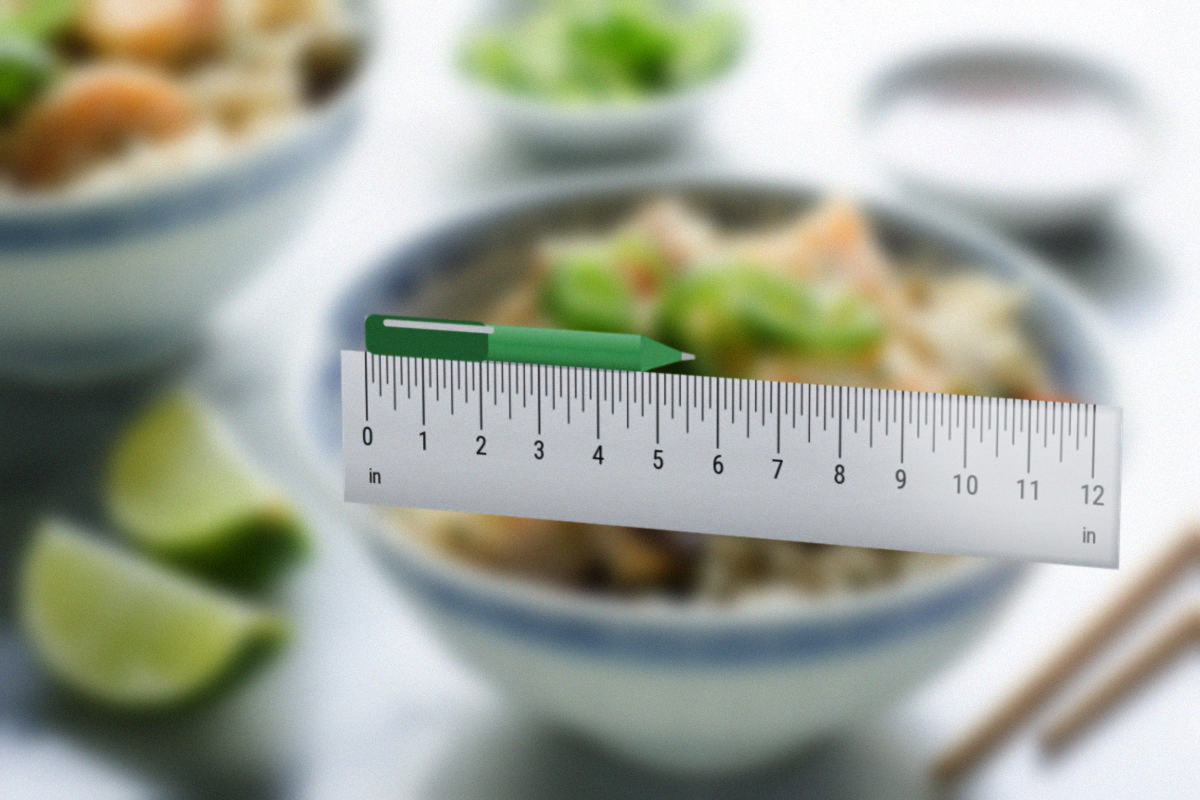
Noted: {"value": 5.625, "unit": "in"}
